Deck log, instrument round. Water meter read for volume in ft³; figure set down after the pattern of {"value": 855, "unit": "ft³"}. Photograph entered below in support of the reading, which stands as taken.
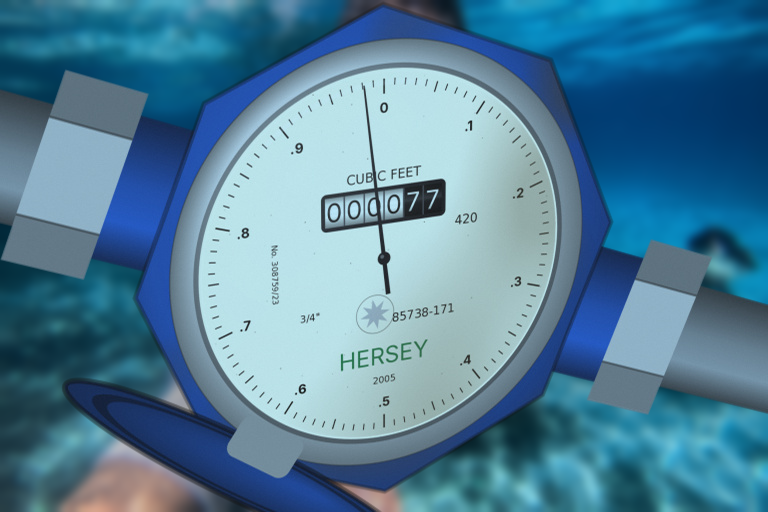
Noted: {"value": 76.98, "unit": "ft³"}
